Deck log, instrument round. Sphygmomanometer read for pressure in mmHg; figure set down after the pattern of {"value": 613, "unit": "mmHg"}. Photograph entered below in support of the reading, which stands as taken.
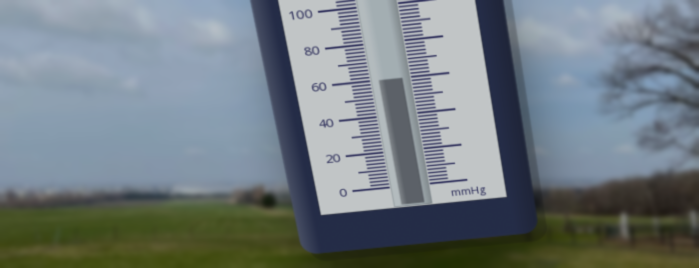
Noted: {"value": 60, "unit": "mmHg"}
